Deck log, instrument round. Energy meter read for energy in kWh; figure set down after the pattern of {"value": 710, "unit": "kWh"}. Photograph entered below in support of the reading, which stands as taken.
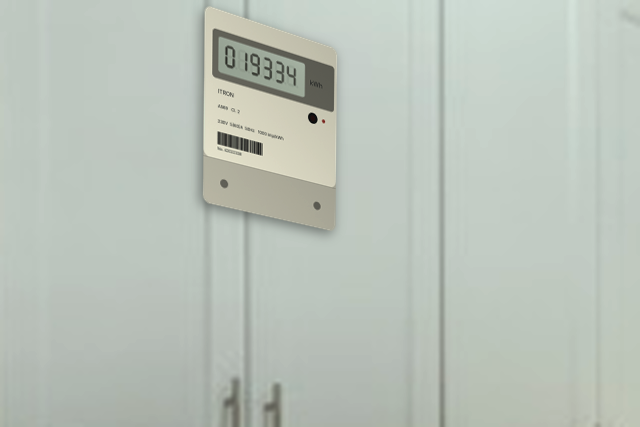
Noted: {"value": 19334, "unit": "kWh"}
